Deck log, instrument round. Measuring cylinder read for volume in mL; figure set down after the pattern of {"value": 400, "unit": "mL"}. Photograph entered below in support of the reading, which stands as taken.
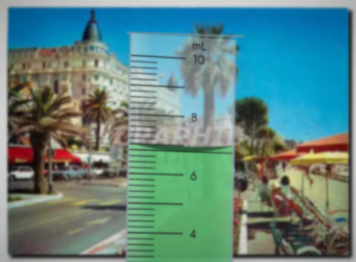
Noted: {"value": 6.8, "unit": "mL"}
